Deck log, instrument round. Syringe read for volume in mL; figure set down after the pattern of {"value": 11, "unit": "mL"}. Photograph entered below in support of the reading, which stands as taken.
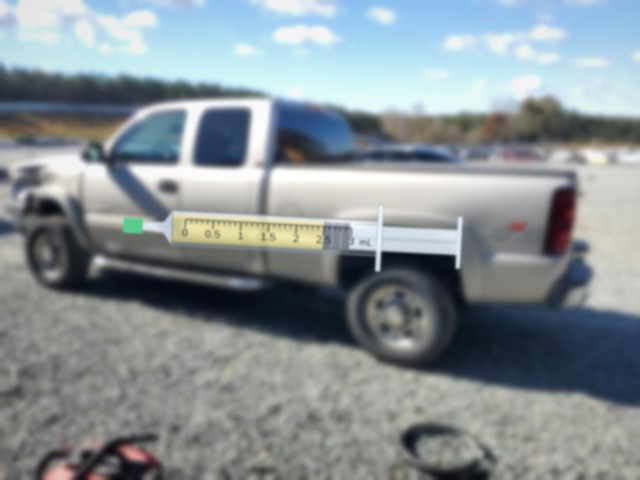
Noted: {"value": 2.5, "unit": "mL"}
